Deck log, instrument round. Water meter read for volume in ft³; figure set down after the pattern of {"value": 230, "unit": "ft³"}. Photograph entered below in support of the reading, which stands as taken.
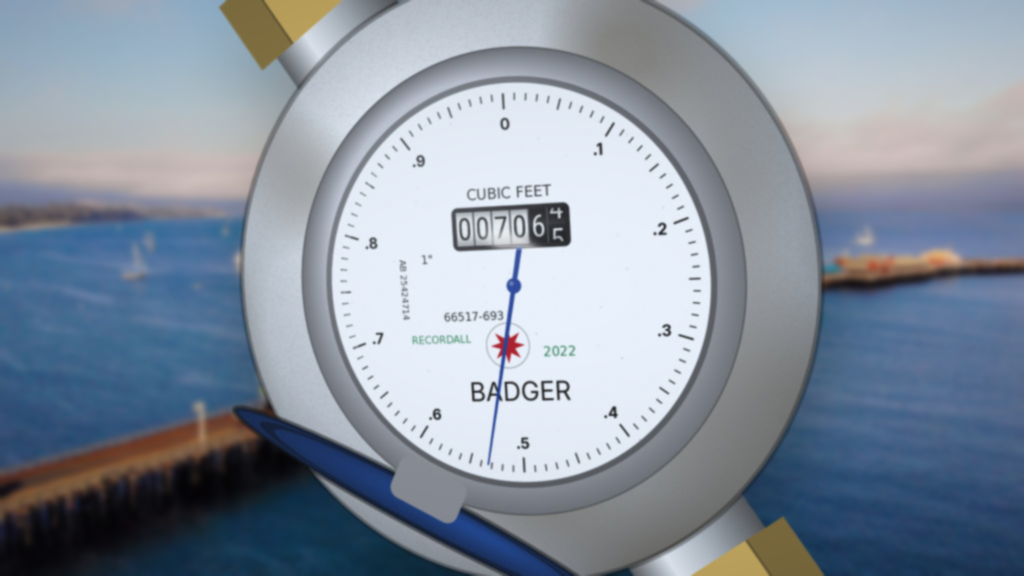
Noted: {"value": 7064.53, "unit": "ft³"}
